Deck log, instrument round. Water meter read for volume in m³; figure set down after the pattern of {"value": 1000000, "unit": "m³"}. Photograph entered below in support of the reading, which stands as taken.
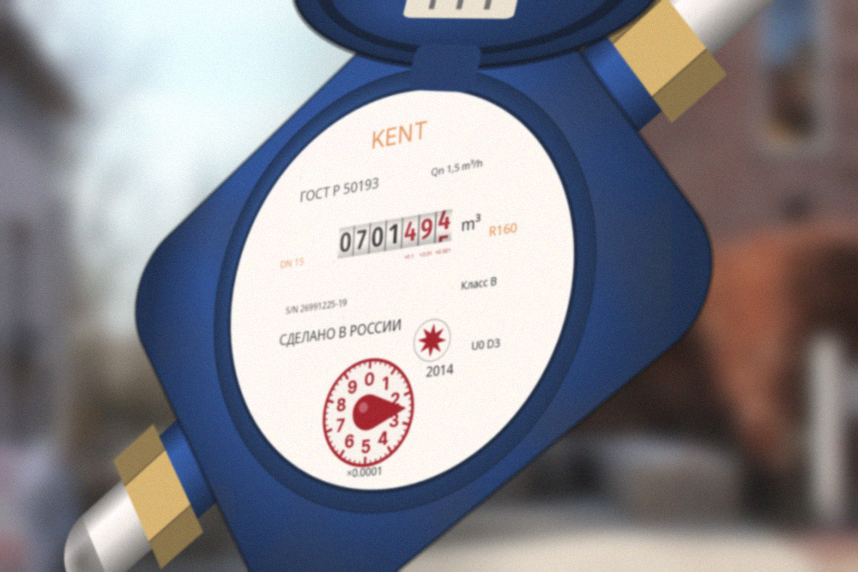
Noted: {"value": 701.4942, "unit": "m³"}
